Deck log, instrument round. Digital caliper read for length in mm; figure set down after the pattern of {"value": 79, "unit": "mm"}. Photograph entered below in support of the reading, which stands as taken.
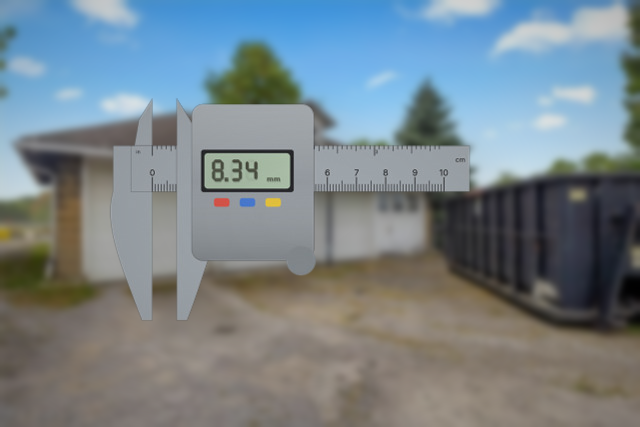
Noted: {"value": 8.34, "unit": "mm"}
